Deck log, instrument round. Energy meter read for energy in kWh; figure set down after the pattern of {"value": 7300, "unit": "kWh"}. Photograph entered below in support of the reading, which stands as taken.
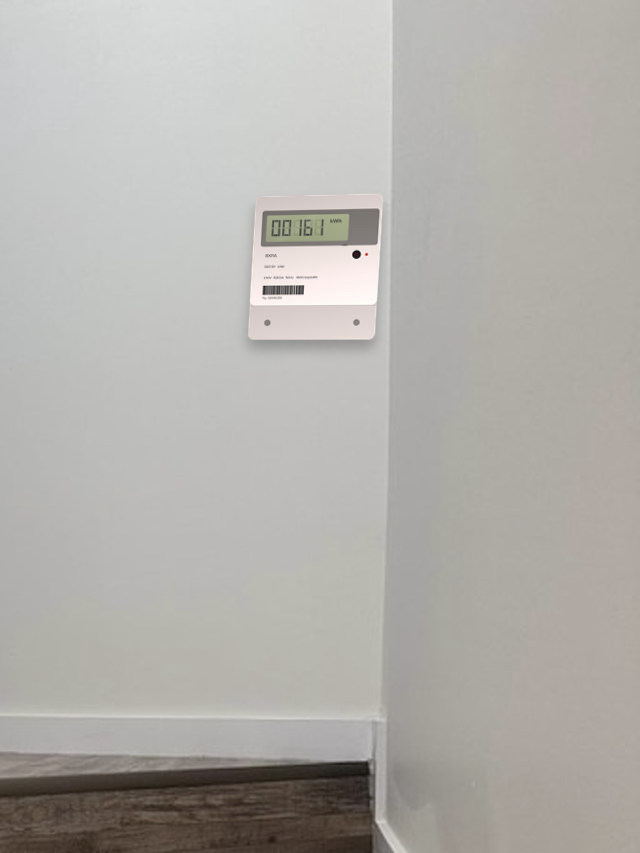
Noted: {"value": 161, "unit": "kWh"}
